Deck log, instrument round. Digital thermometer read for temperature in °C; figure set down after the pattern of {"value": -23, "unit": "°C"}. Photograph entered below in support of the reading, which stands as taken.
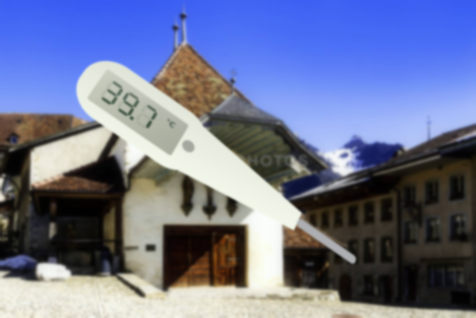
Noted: {"value": 39.7, "unit": "°C"}
